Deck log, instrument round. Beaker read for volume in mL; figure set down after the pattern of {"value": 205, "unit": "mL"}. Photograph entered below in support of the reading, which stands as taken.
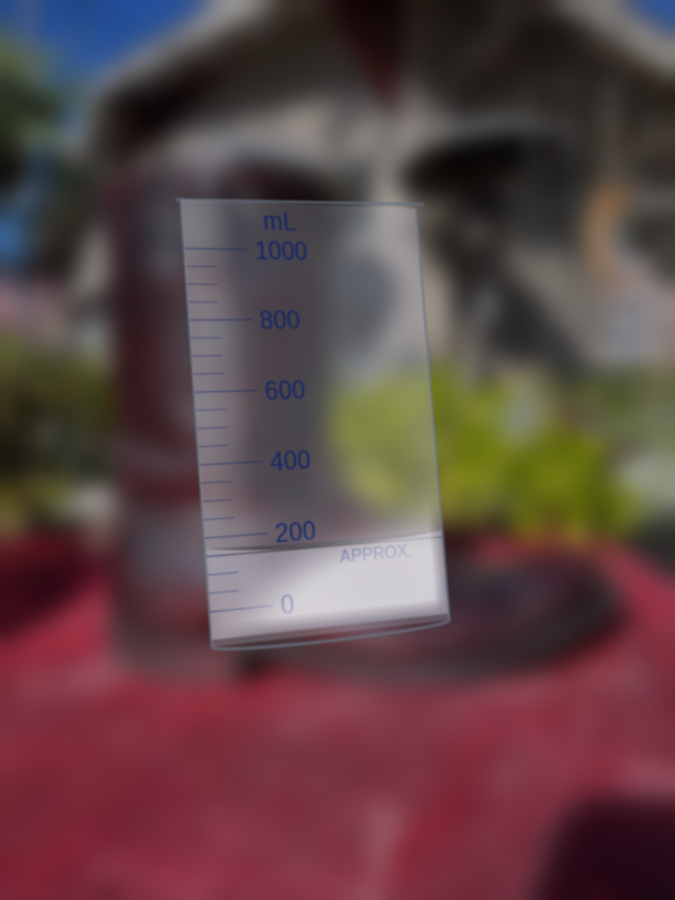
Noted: {"value": 150, "unit": "mL"}
